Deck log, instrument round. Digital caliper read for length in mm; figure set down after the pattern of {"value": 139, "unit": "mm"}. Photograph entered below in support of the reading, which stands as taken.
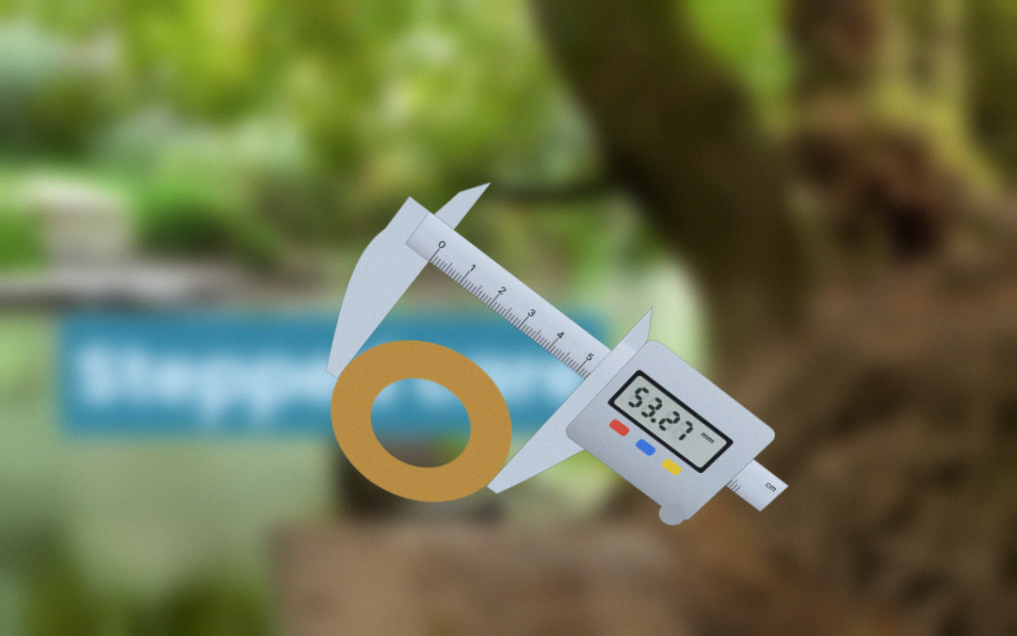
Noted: {"value": 53.27, "unit": "mm"}
